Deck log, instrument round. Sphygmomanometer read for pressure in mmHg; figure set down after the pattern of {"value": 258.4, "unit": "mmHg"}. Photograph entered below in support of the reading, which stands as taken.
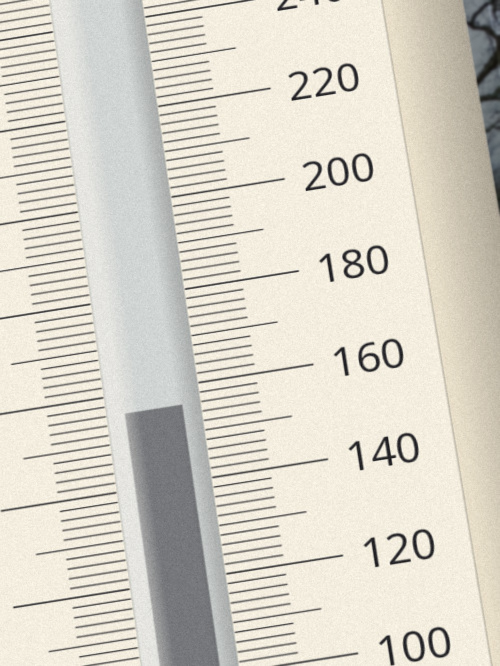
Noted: {"value": 156, "unit": "mmHg"}
